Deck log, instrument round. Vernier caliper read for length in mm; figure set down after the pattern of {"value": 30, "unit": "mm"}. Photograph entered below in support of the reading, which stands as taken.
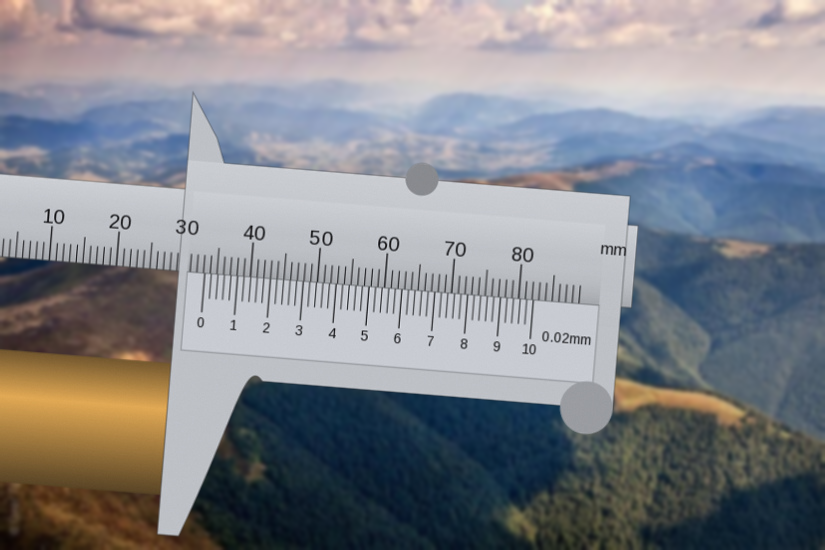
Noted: {"value": 33.2, "unit": "mm"}
